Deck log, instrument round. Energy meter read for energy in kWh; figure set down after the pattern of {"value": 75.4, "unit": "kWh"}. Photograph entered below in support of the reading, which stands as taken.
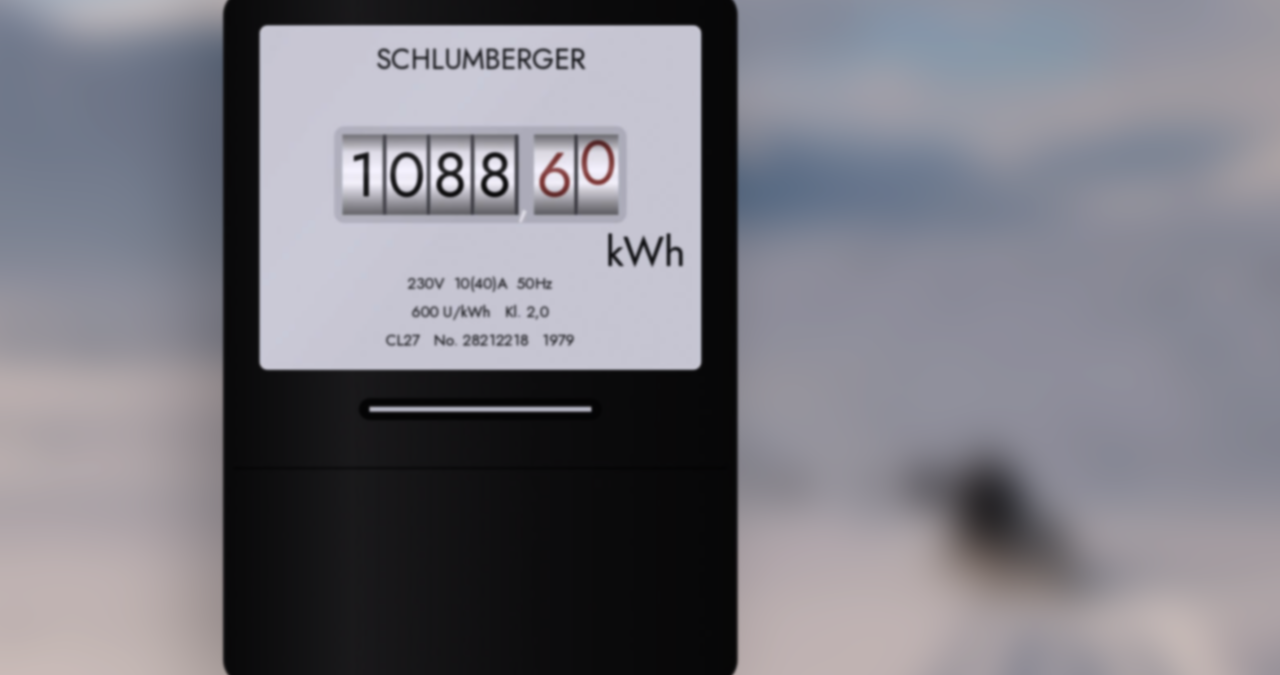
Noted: {"value": 1088.60, "unit": "kWh"}
